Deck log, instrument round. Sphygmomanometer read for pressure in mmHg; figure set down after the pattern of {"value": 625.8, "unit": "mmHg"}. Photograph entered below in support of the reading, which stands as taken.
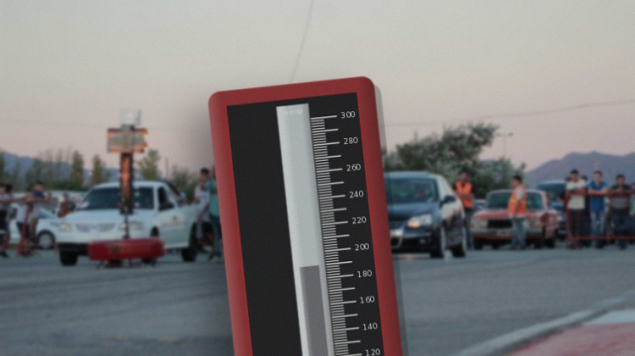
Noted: {"value": 190, "unit": "mmHg"}
